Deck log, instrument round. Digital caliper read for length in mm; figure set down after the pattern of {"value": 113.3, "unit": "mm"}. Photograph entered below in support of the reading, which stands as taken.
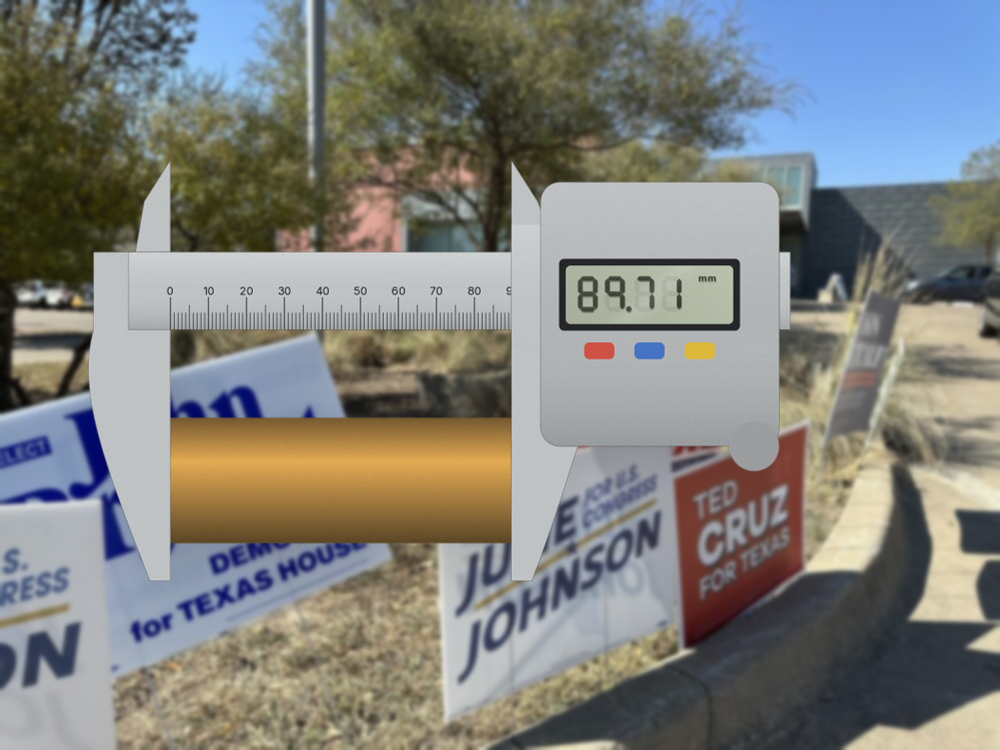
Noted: {"value": 89.71, "unit": "mm"}
